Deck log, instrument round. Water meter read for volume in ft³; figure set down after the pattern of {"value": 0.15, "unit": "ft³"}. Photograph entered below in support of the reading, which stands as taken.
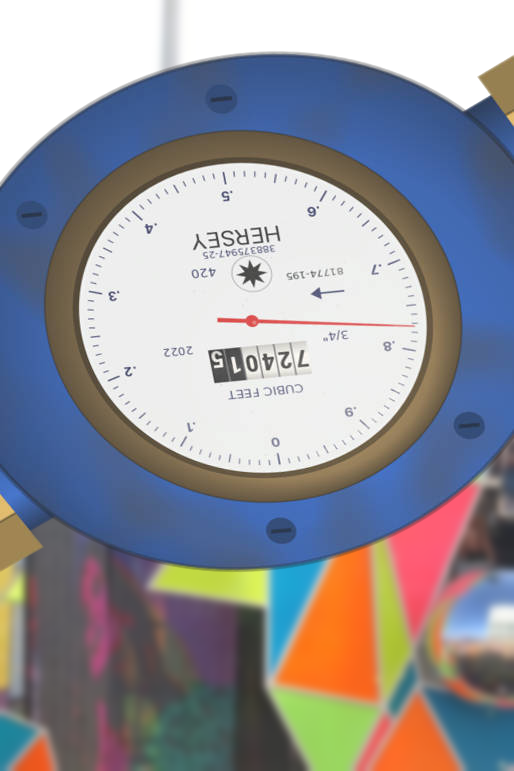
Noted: {"value": 724014.77, "unit": "ft³"}
